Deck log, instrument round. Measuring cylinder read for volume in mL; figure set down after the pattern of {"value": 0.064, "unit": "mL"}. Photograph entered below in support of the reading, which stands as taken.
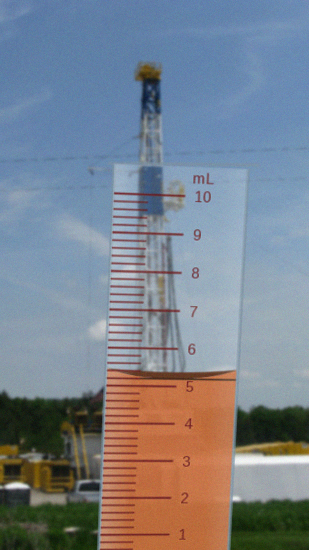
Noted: {"value": 5.2, "unit": "mL"}
